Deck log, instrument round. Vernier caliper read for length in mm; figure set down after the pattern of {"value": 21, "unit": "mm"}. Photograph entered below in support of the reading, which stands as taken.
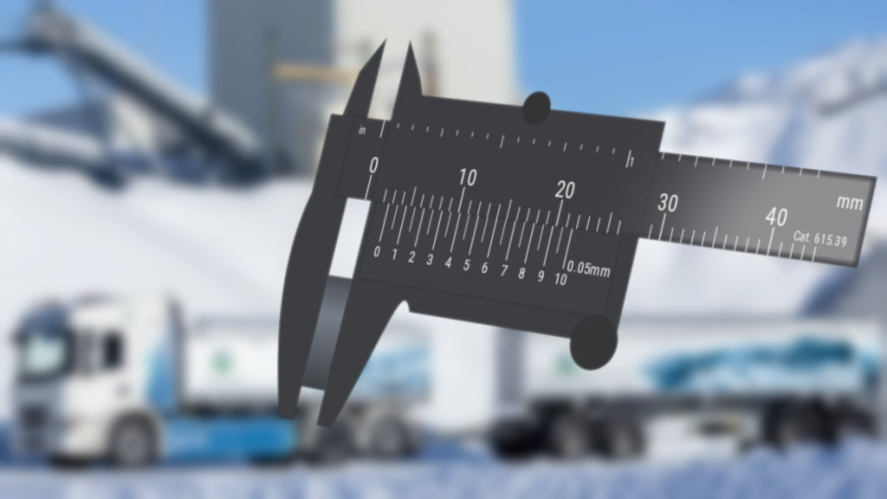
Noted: {"value": 2.6, "unit": "mm"}
